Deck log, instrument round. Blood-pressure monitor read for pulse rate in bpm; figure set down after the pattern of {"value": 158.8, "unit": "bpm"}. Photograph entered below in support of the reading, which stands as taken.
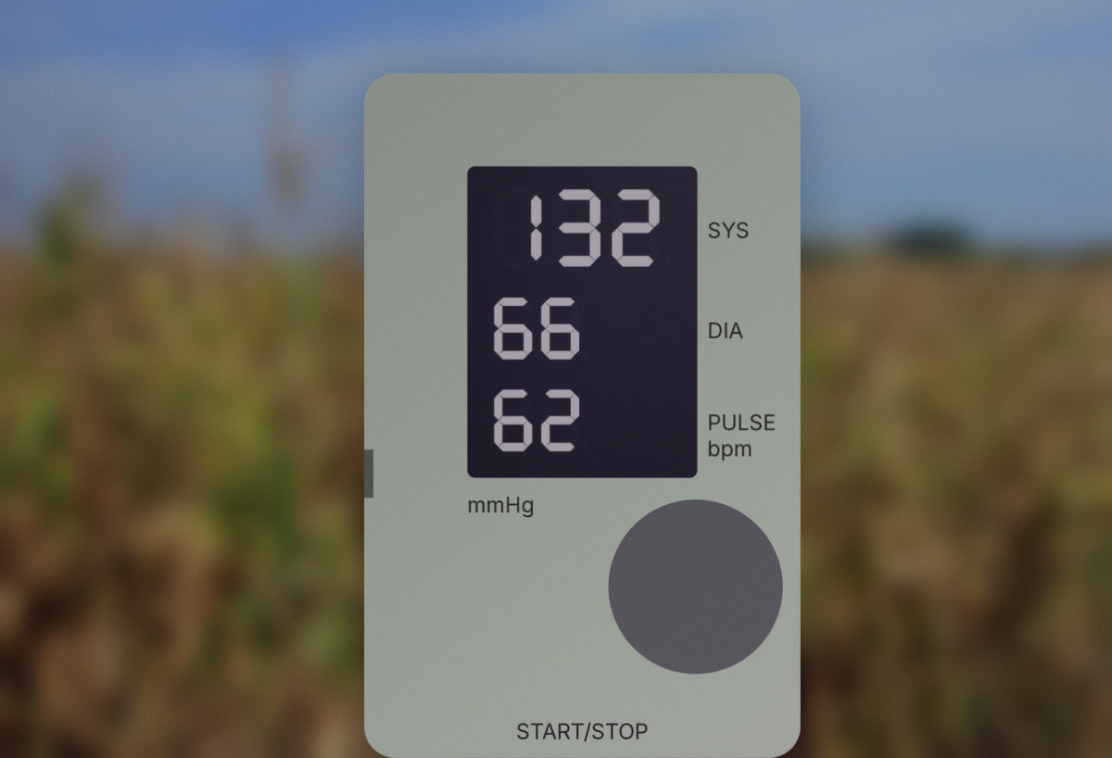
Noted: {"value": 62, "unit": "bpm"}
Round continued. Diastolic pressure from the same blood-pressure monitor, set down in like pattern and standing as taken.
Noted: {"value": 66, "unit": "mmHg"}
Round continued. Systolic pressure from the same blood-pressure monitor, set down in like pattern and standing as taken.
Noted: {"value": 132, "unit": "mmHg"}
